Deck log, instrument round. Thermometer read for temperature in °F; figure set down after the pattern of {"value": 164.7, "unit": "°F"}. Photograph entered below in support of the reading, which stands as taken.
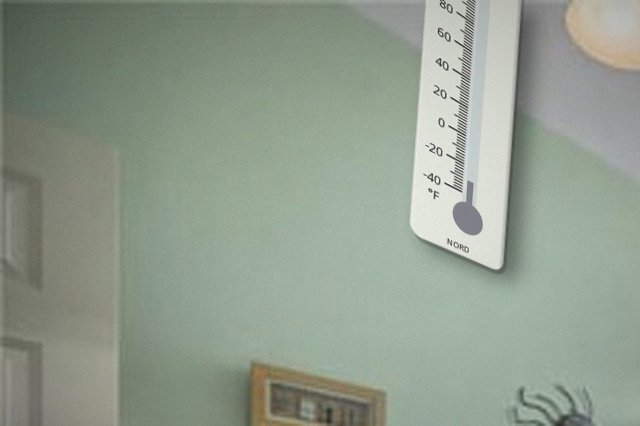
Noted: {"value": -30, "unit": "°F"}
